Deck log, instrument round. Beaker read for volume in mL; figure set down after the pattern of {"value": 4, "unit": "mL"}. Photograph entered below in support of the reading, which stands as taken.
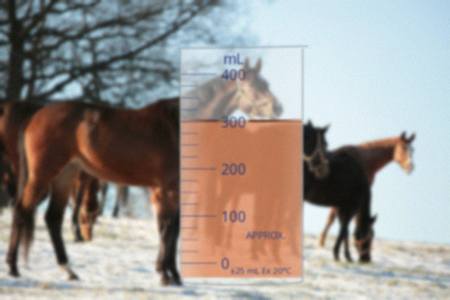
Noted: {"value": 300, "unit": "mL"}
